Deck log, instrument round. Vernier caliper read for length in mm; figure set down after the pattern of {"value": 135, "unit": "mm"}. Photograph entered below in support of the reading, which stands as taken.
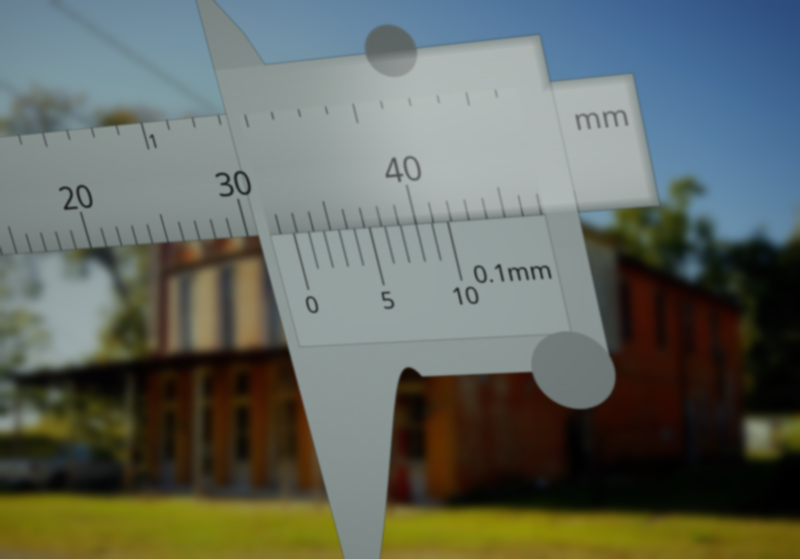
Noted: {"value": 32.8, "unit": "mm"}
